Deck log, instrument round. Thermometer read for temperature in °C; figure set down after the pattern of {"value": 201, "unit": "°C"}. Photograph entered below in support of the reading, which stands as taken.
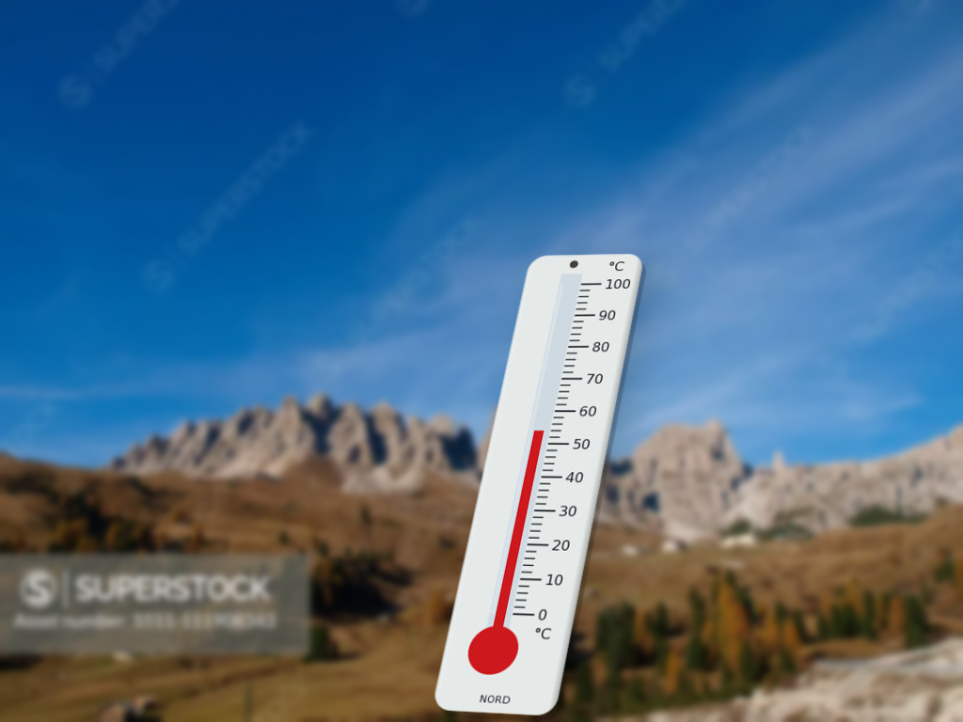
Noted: {"value": 54, "unit": "°C"}
